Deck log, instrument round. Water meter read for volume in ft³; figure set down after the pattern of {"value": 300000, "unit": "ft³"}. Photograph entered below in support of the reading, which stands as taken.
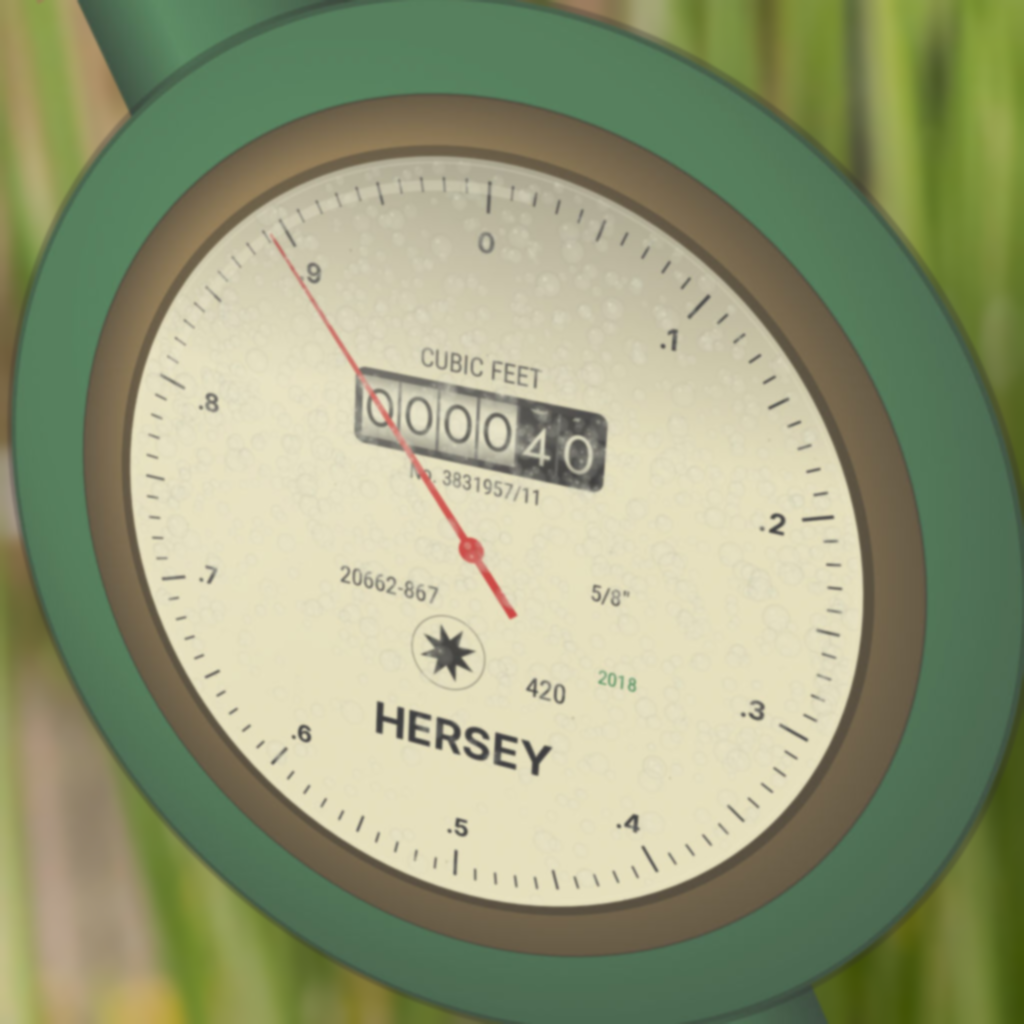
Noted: {"value": 39.89, "unit": "ft³"}
